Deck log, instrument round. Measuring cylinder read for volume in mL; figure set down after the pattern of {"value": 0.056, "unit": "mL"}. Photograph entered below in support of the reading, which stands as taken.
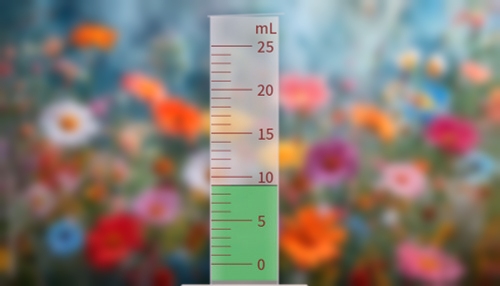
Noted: {"value": 9, "unit": "mL"}
